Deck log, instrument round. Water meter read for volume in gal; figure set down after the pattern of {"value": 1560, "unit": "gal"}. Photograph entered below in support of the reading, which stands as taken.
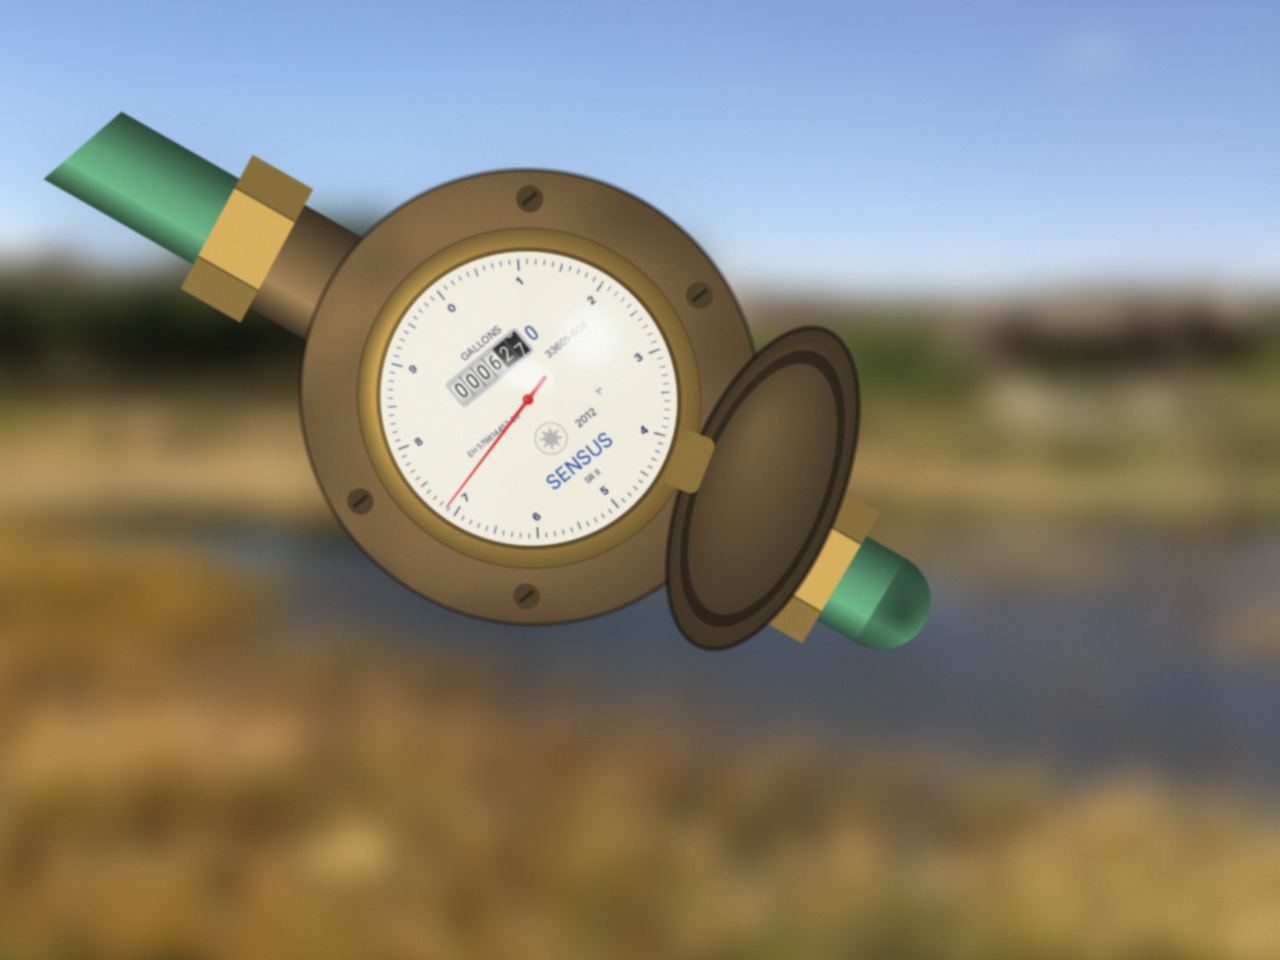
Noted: {"value": 6267.1, "unit": "gal"}
